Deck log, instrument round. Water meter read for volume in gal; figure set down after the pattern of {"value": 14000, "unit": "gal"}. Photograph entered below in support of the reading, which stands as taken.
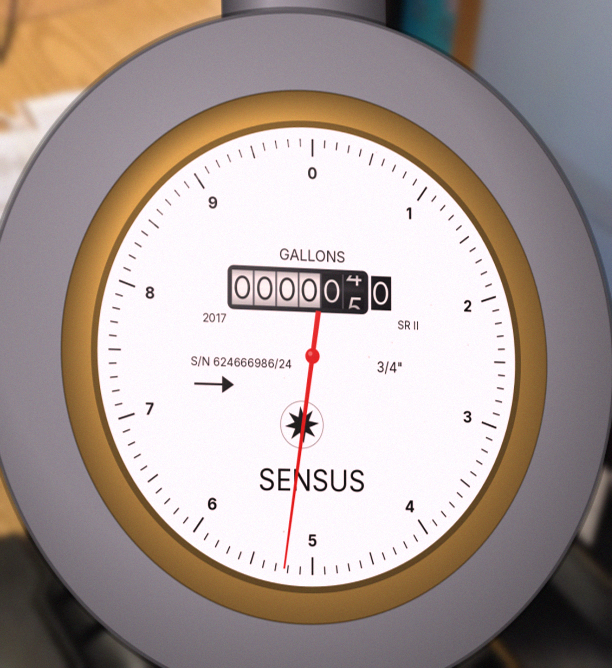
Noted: {"value": 45.2, "unit": "gal"}
